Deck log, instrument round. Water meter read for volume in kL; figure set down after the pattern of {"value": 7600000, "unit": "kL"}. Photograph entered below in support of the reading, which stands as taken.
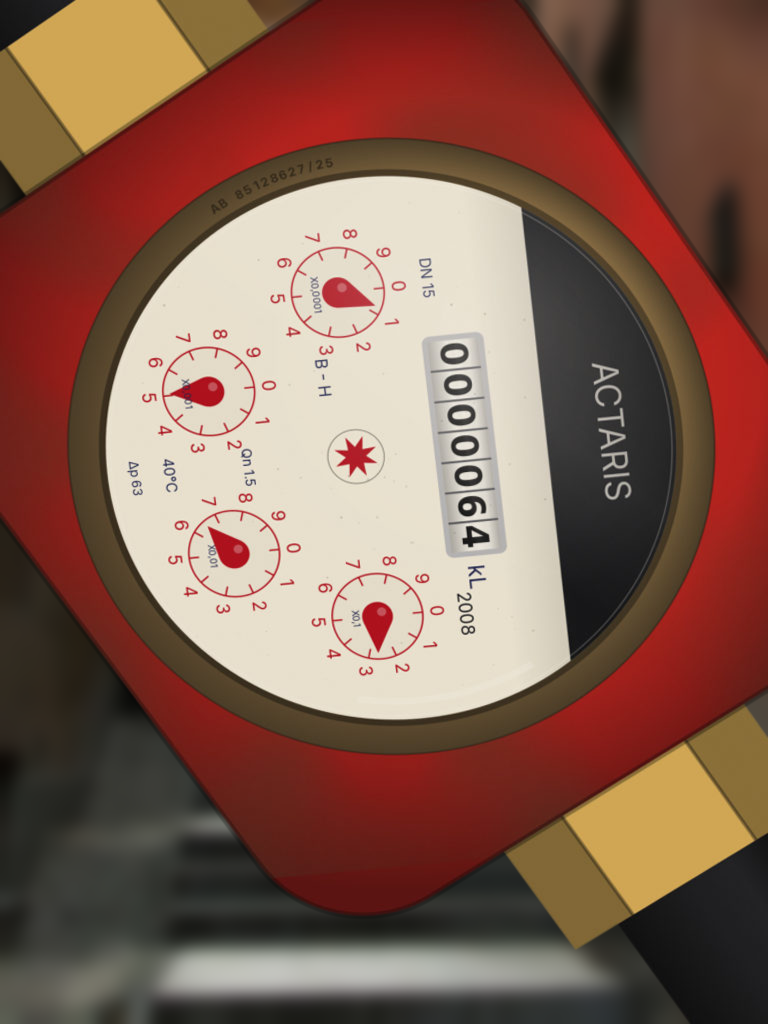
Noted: {"value": 64.2650, "unit": "kL"}
